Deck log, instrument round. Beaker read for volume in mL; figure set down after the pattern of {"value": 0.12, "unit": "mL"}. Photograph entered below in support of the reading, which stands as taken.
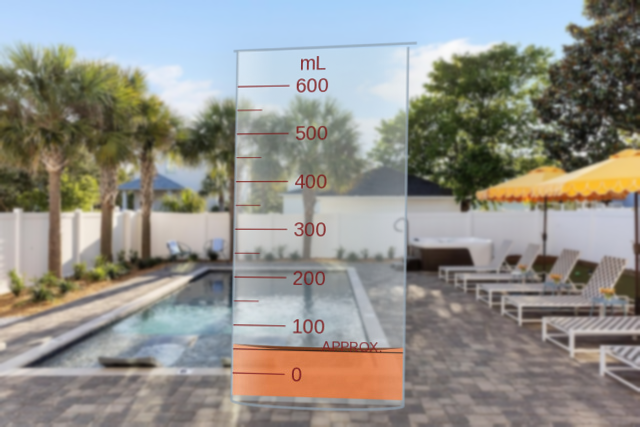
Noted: {"value": 50, "unit": "mL"}
